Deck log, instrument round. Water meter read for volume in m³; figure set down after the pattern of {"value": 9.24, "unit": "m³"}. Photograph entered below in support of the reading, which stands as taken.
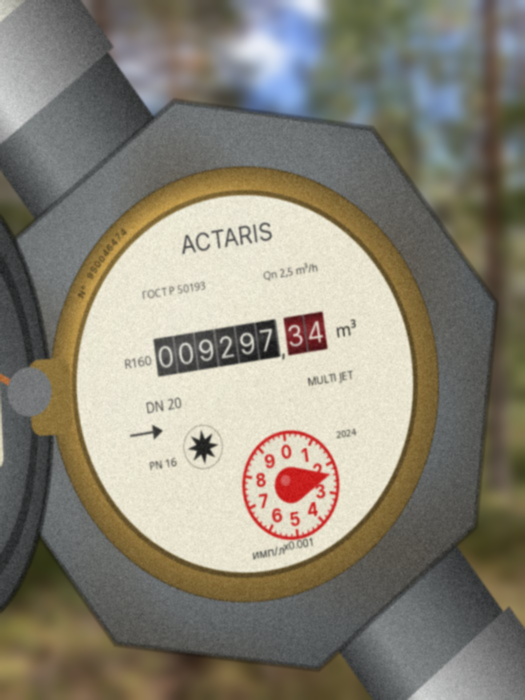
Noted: {"value": 9297.342, "unit": "m³"}
